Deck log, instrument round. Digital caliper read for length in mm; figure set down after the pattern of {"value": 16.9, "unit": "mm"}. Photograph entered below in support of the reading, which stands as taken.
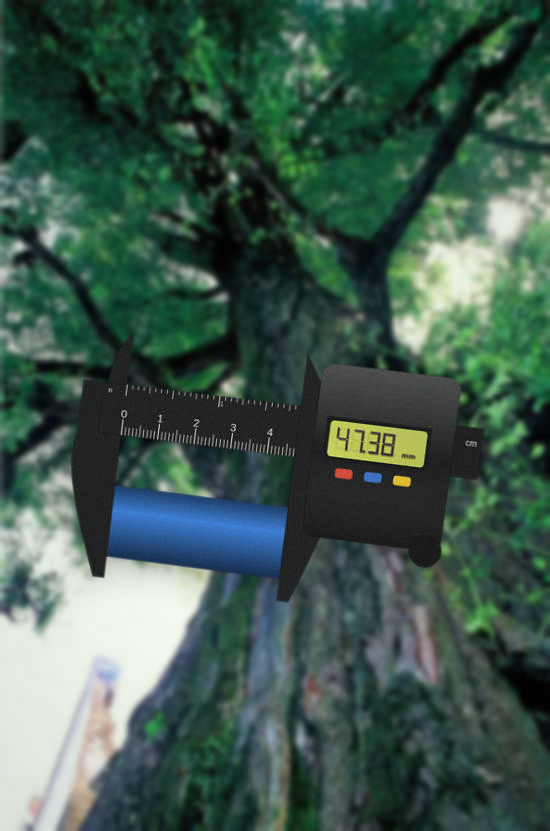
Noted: {"value": 47.38, "unit": "mm"}
